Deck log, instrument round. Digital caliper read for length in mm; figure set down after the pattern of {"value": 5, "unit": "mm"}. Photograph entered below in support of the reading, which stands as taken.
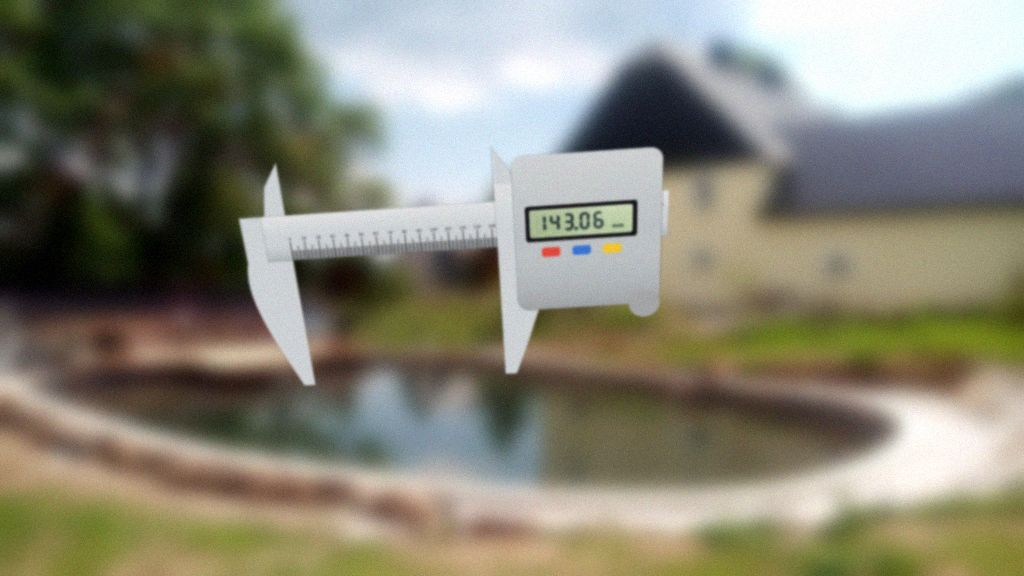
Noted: {"value": 143.06, "unit": "mm"}
